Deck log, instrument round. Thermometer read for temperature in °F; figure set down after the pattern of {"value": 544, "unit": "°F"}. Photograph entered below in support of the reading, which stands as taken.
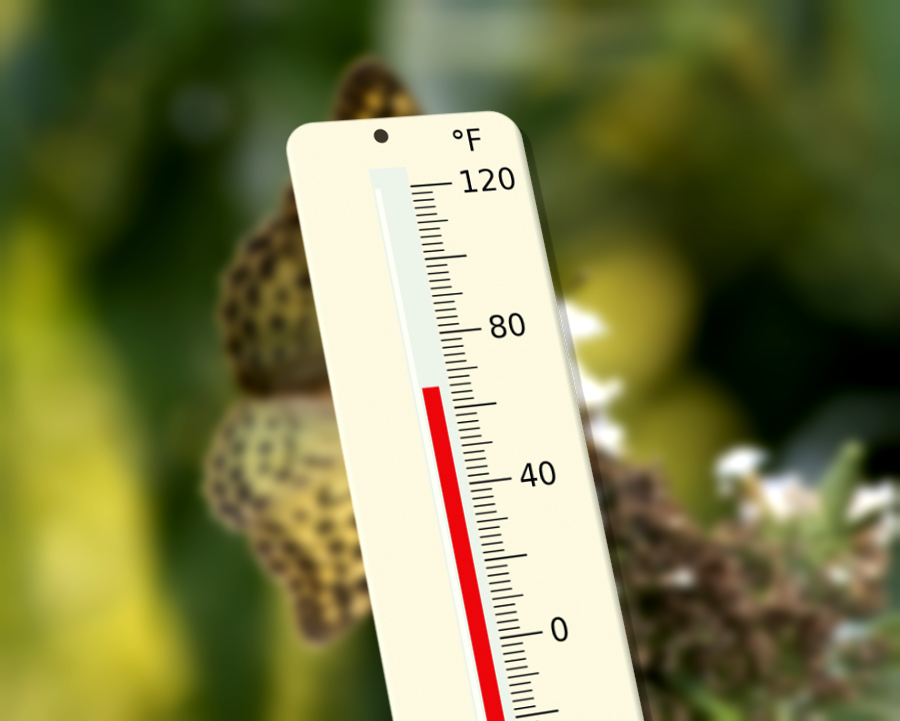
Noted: {"value": 66, "unit": "°F"}
